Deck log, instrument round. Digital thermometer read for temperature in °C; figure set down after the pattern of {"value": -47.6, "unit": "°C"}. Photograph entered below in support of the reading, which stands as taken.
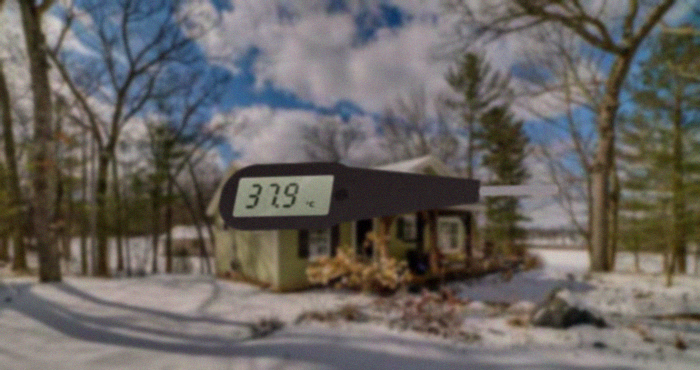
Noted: {"value": 37.9, "unit": "°C"}
